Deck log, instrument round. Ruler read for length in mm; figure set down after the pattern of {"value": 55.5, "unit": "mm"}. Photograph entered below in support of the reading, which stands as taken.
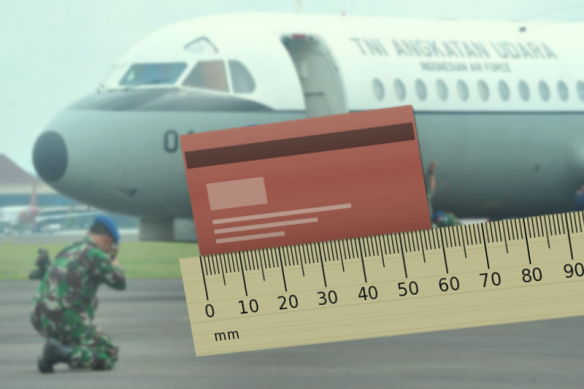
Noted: {"value": 58, "unit": "mm"}
